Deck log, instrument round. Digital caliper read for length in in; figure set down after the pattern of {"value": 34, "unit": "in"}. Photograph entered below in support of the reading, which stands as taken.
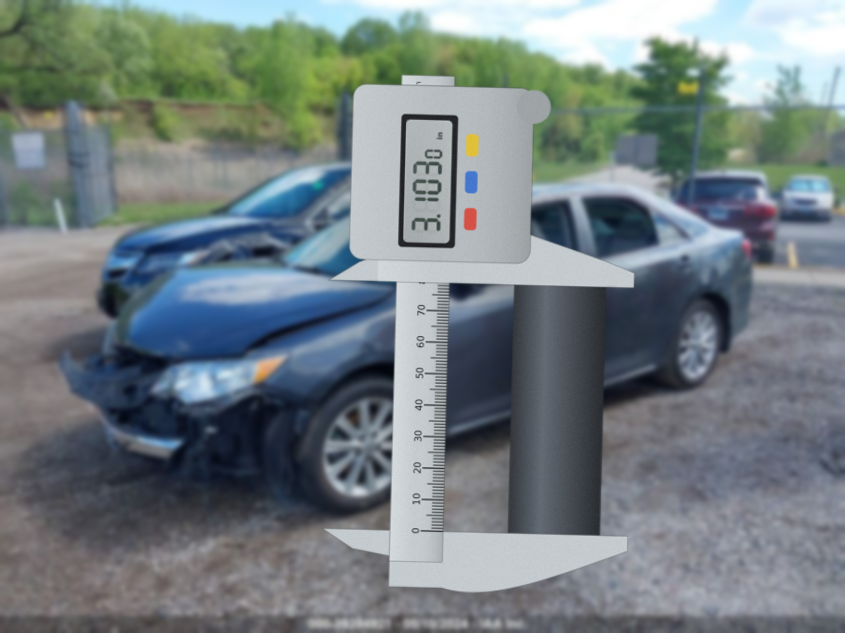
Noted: {"value": 3.1030, "unit": "in"}
